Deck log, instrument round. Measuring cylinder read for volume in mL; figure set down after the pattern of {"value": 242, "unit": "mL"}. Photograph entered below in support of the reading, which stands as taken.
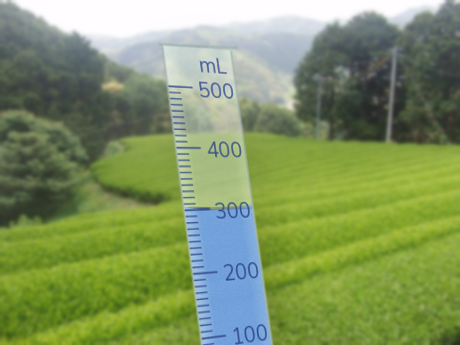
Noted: {"value": 300, "unit": "mL"}
